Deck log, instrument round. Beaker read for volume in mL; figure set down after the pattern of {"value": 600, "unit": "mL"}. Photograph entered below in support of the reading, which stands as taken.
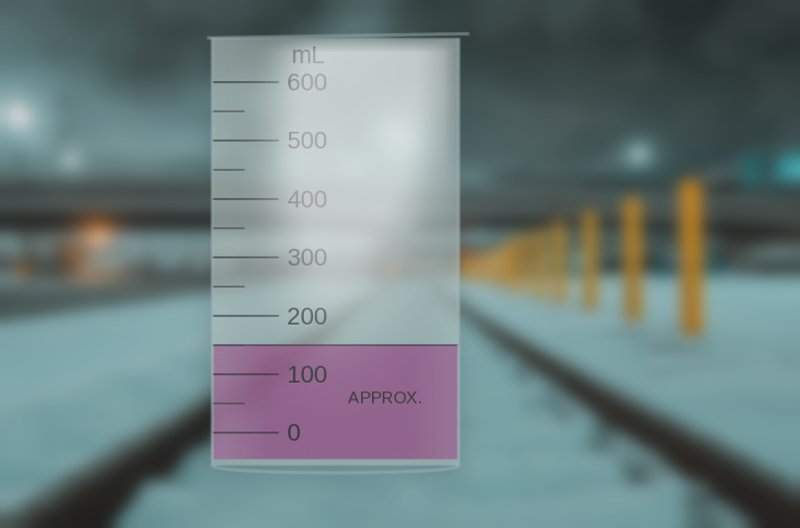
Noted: {"value": 150, "unit": "mL"}
